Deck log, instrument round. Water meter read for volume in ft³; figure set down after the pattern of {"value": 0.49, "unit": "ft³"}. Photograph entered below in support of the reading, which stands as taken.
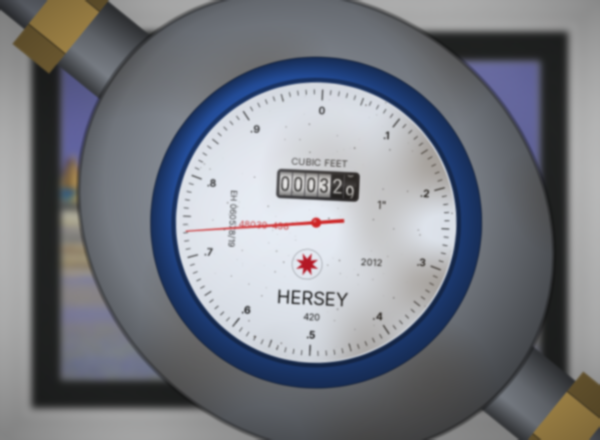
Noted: {"value": 328.73, "unit": "ft³"}
